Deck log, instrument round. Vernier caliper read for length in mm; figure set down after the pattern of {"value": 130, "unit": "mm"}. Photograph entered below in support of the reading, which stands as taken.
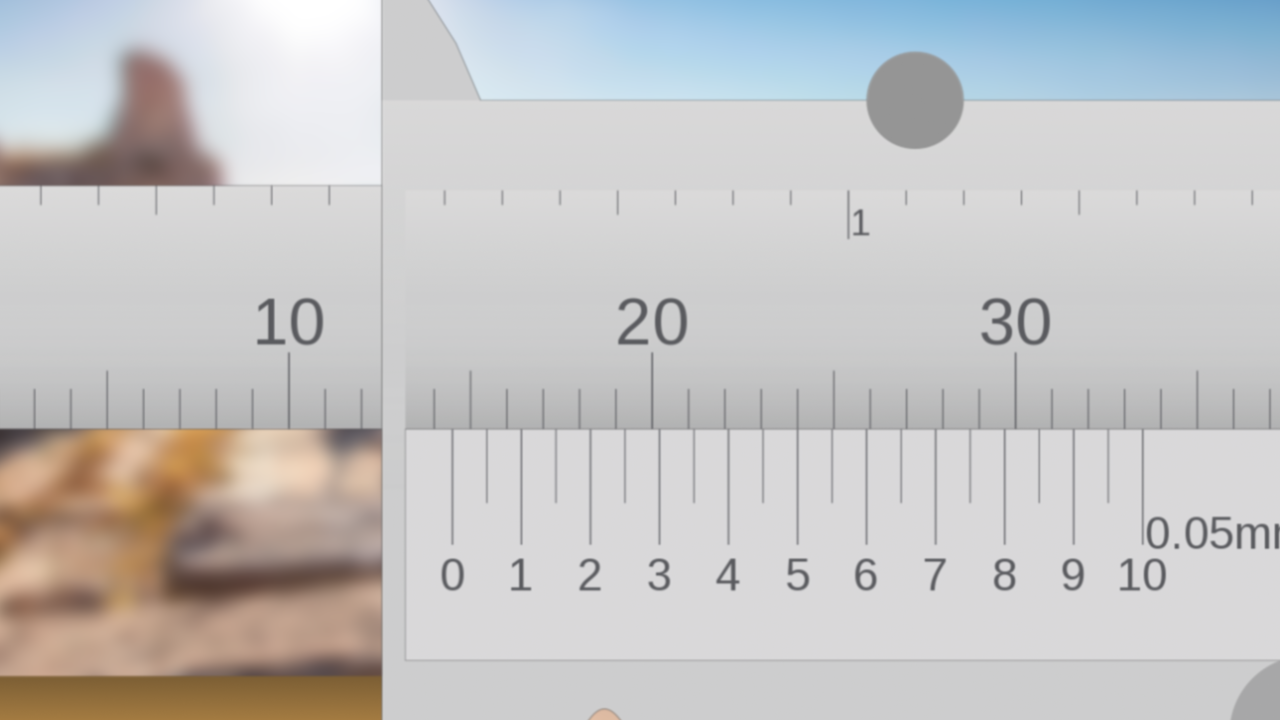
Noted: {"value": 14.50, "unit": "mm"}
